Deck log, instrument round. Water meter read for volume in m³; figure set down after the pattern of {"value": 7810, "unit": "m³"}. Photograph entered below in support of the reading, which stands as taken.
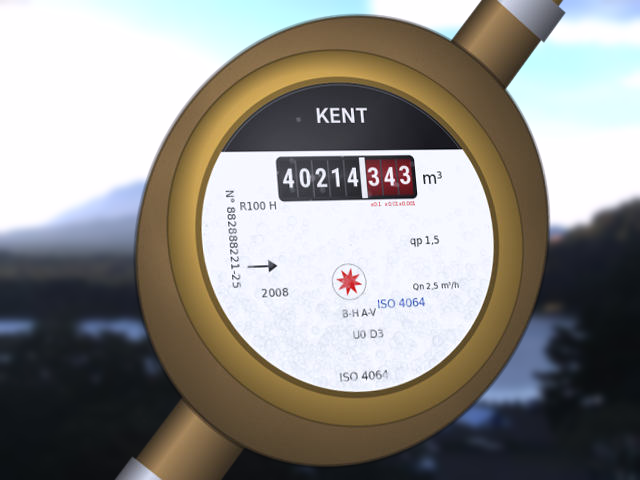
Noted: {"value": 40214.343, "unit": "m³"}
